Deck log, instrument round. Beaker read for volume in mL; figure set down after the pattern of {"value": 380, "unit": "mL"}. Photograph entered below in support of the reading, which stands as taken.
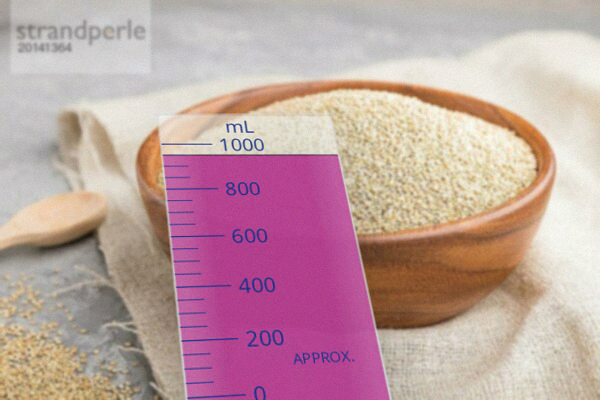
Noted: {"value": 950, "unit": "mL"}
